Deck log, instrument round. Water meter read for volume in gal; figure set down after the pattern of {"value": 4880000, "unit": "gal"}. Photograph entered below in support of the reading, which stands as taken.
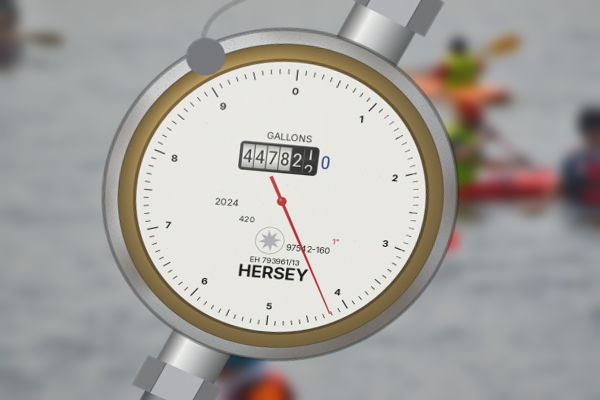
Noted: {"value": 4478214.2, "unit": "gal"}
